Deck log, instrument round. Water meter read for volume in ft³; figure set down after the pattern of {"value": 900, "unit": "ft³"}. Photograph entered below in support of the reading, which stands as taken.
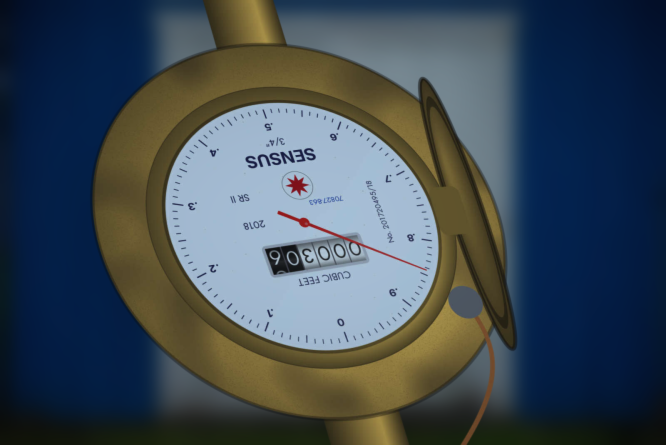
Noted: {"value": 305.84, "unit": "ft³"}
